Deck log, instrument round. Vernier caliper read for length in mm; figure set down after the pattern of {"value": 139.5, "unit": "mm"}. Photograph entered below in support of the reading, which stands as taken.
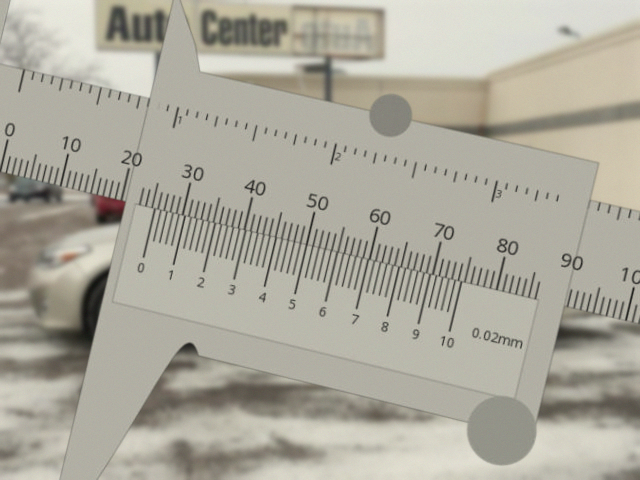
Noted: {"value": 25.5, "unit": "mm"}
